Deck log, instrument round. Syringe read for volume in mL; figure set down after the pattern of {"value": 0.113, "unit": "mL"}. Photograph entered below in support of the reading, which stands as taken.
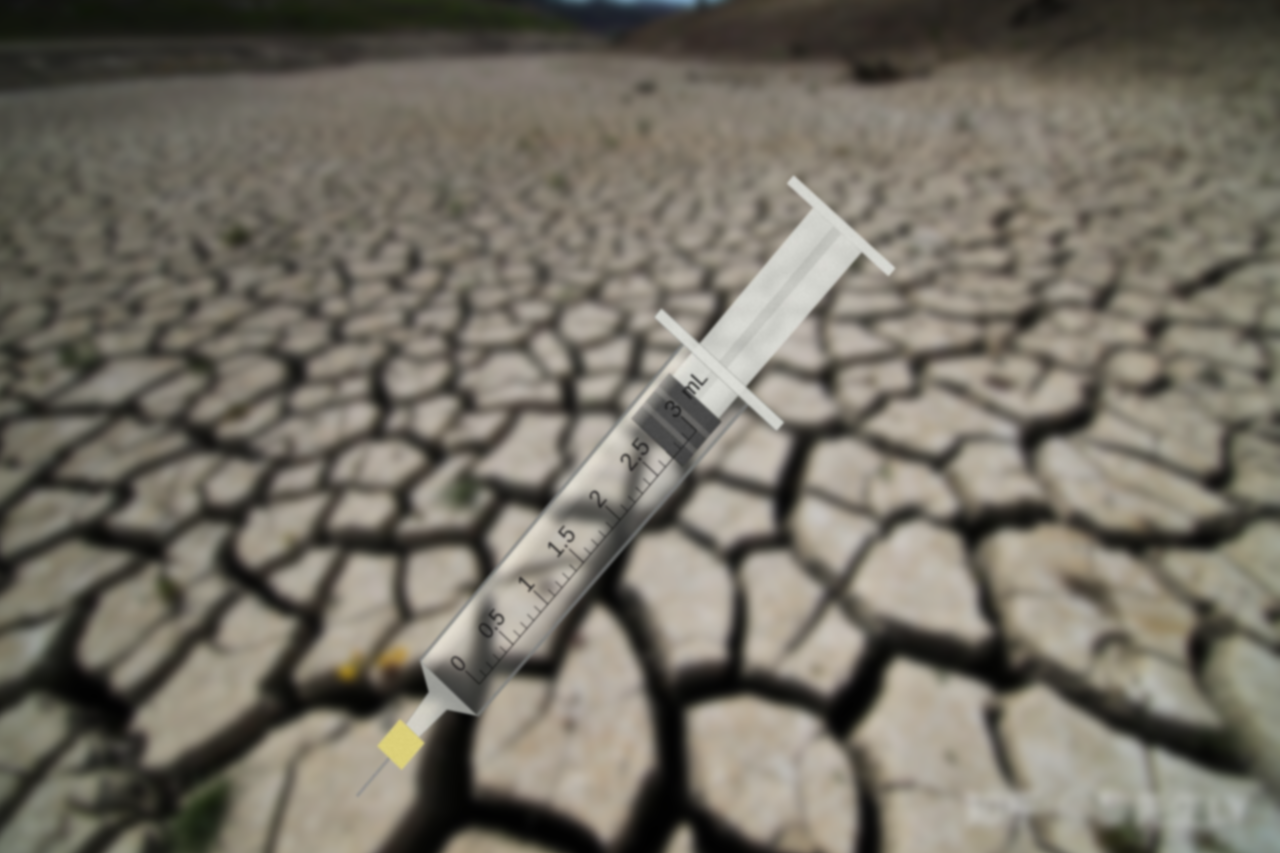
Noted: {"value": 2.7, "unit": "mL"}
